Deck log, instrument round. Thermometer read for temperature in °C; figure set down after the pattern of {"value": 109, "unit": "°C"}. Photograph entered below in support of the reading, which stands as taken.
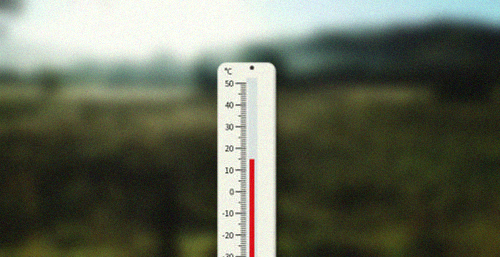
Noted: {"value": 15, "unit": "°C"}
